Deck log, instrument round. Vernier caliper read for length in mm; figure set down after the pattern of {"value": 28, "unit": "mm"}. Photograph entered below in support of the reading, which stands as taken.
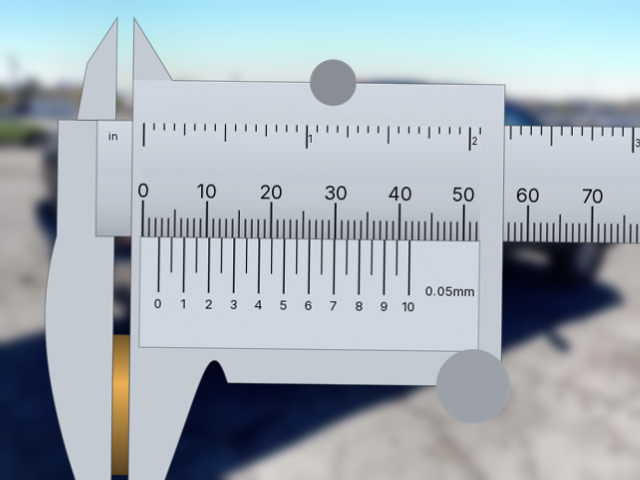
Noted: {"value": 2.6, "unit": "mm"}
